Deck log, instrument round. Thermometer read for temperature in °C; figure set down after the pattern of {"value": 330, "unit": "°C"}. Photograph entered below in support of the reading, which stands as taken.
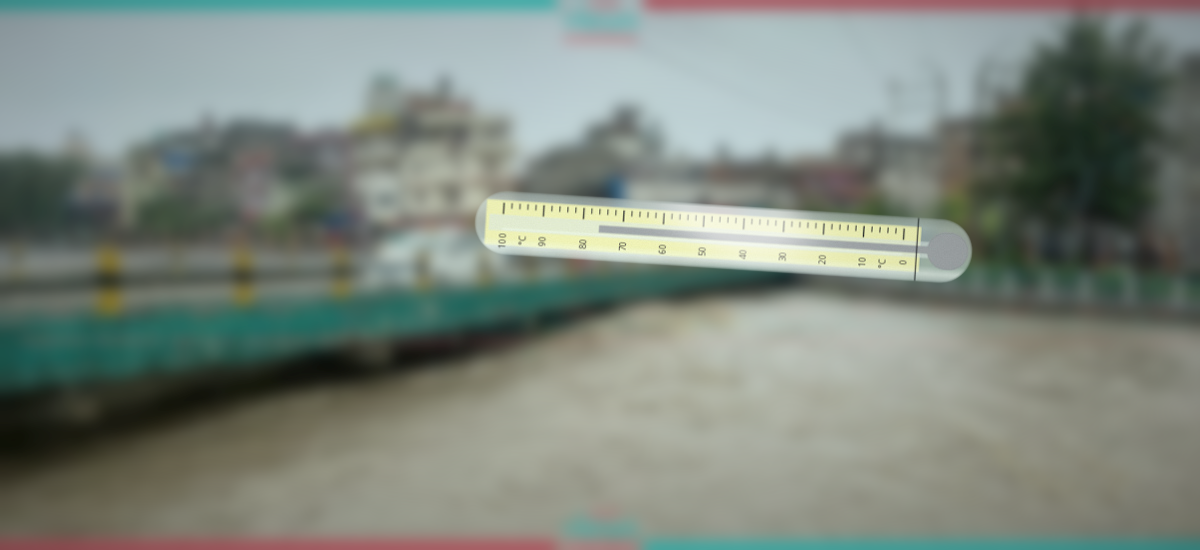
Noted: {"value": 76, "unit": "°C"}
